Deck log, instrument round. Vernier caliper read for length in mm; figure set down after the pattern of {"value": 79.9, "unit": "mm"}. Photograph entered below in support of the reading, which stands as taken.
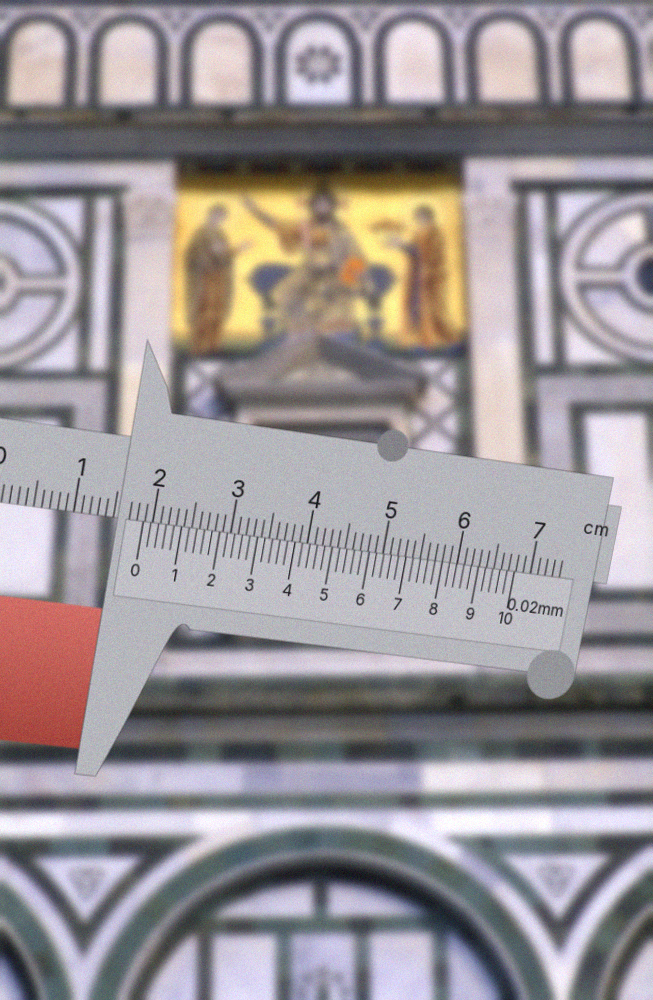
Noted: {"value": 18.8, "unit": "mm"}
